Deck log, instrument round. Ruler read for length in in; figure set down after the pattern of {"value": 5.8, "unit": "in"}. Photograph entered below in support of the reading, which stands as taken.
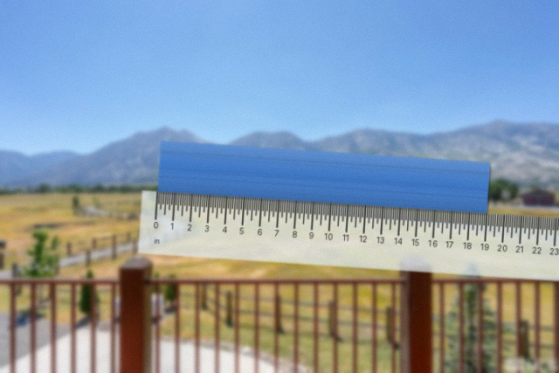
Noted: {"value": 19, "unit": "in"}
